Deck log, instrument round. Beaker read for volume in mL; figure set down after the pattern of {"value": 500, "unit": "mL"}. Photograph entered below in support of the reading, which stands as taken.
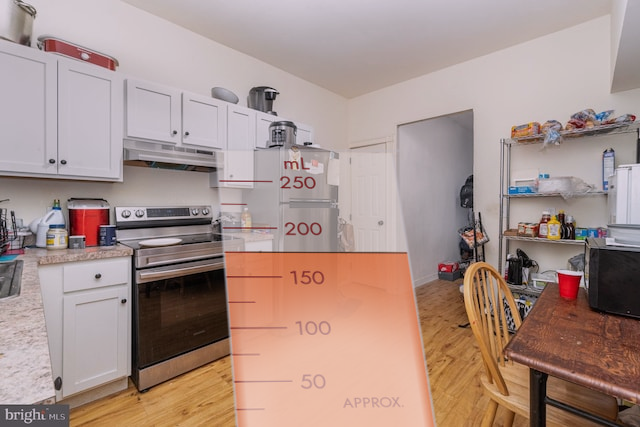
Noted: {"value": 175, "unit": "mL"}
